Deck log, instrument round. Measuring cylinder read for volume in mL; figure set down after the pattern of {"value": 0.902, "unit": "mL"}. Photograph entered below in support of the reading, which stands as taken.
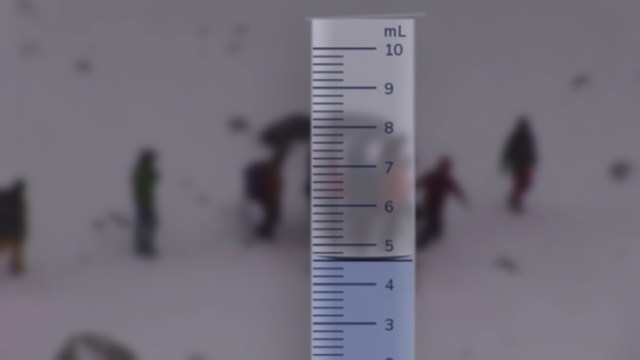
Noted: {"value": 4.6, "unit": "mL"}
